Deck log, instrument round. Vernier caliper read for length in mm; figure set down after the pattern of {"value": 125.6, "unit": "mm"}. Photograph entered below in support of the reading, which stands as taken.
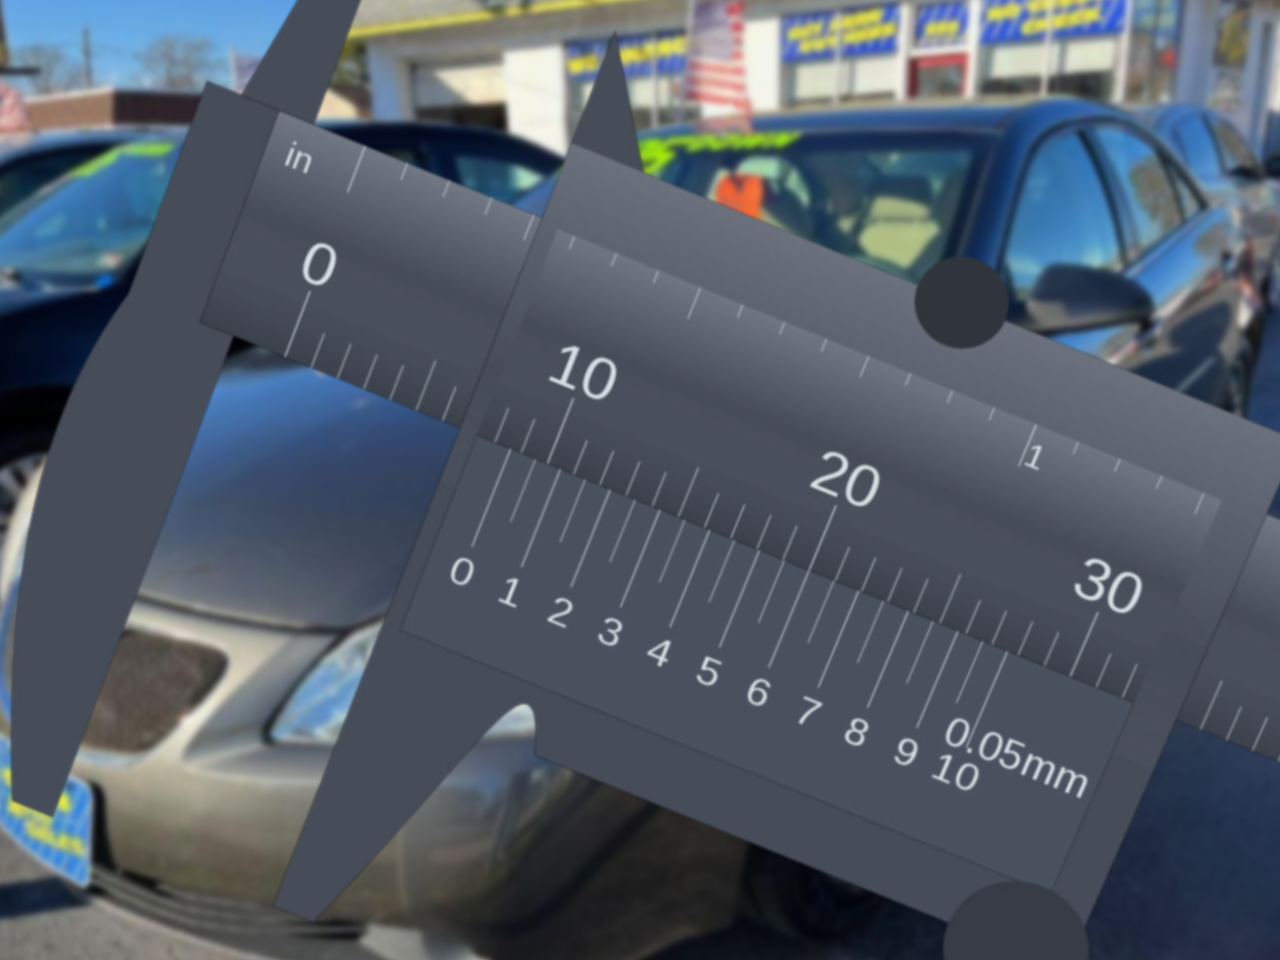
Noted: {"value": 8.6, "unit": "mm"}
